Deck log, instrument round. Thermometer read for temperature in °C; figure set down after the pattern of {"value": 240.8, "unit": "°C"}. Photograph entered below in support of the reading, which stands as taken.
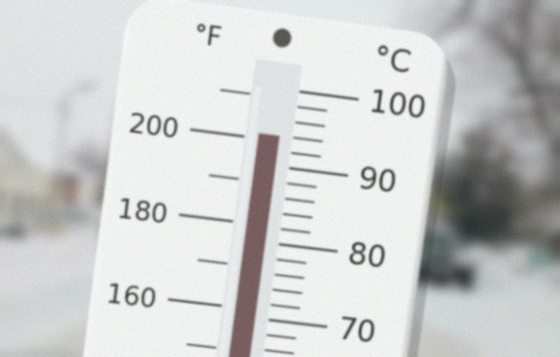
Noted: {"value": 94, "unit": "°C"}
